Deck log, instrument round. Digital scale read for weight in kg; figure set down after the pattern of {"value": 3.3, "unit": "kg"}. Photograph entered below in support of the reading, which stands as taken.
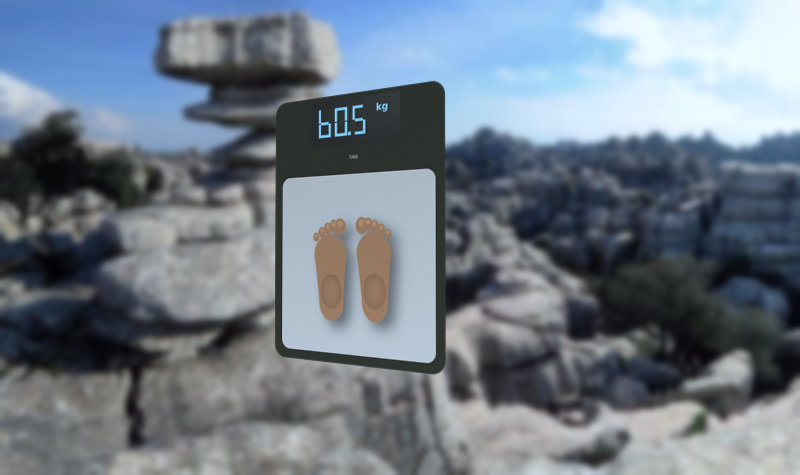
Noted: {"value": 60.5, "unit": "kg"}
